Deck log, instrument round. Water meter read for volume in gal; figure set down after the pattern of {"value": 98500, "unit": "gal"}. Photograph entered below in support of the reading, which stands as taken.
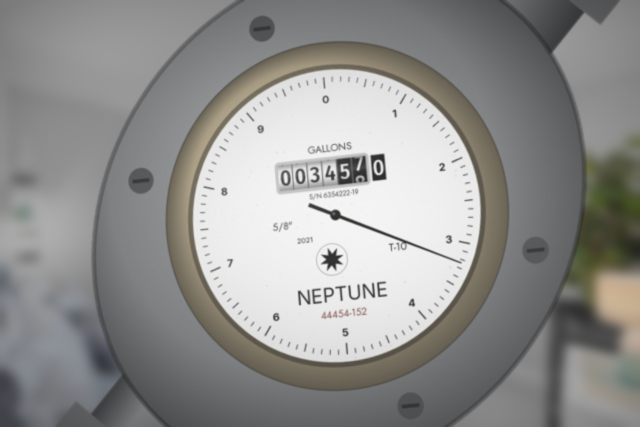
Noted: {"value": 34573.2, "unit": "gal"}
